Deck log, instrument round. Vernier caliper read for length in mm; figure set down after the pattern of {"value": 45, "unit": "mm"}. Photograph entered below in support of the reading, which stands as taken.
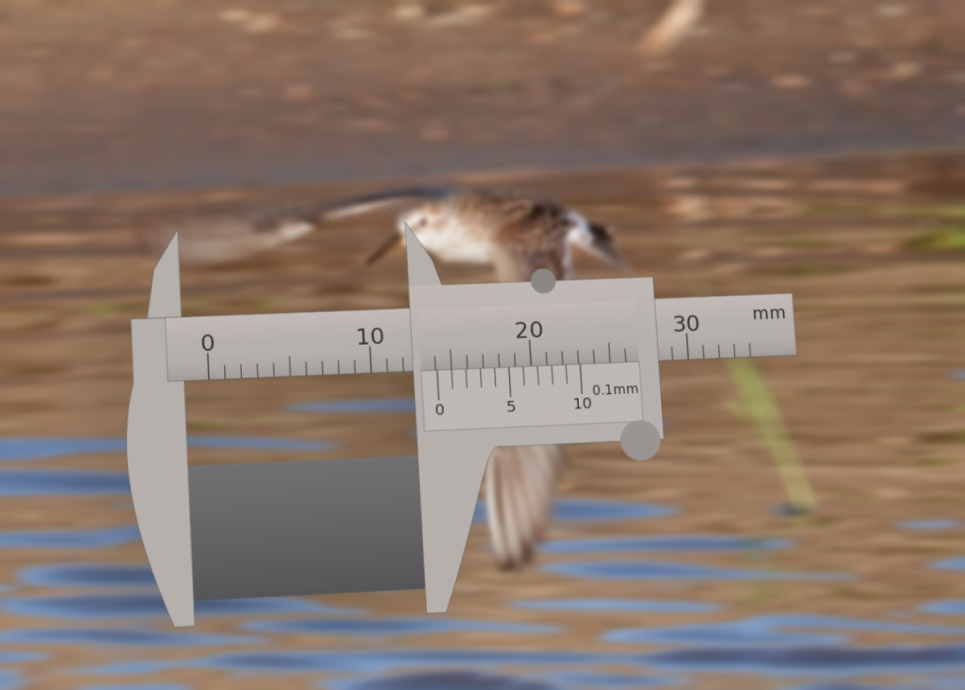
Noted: {"value": 14.1, "unit": "mm"}
